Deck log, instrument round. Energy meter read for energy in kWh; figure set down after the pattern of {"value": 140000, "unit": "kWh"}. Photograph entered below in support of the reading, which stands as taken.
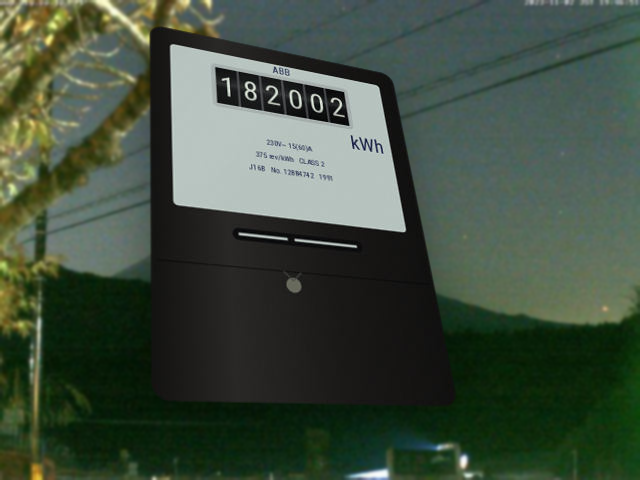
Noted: {"value": 182002, "unit": "kWh"}
